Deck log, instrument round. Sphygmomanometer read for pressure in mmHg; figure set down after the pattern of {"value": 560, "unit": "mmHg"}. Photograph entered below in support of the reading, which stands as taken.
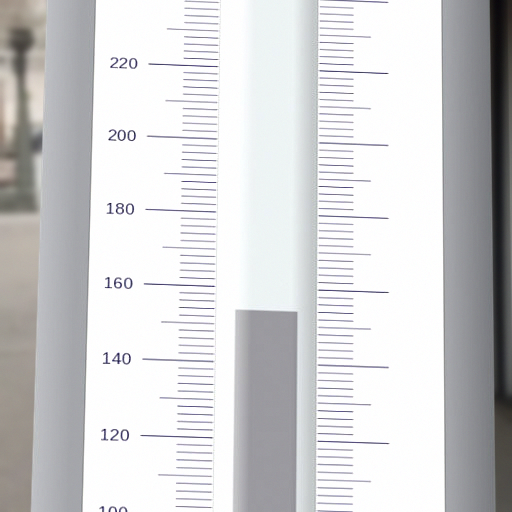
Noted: {"value": 154, "unit": "mmHg"}
